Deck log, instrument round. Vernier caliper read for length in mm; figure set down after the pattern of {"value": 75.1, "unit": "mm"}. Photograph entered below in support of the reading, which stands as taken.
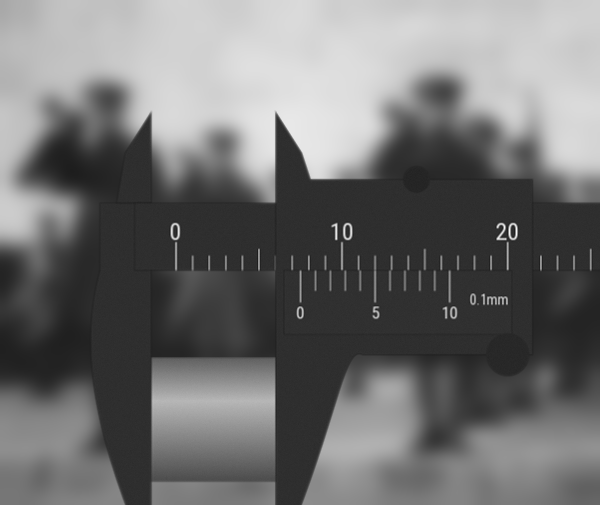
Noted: {"value": 7.5, "unit": "mm"}
